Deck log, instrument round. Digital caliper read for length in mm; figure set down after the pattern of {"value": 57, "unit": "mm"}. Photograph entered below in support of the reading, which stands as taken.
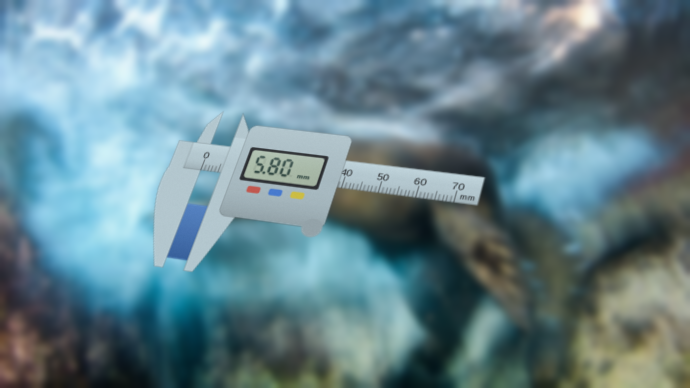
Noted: {"value": 5.80, "unit": "mm"}
